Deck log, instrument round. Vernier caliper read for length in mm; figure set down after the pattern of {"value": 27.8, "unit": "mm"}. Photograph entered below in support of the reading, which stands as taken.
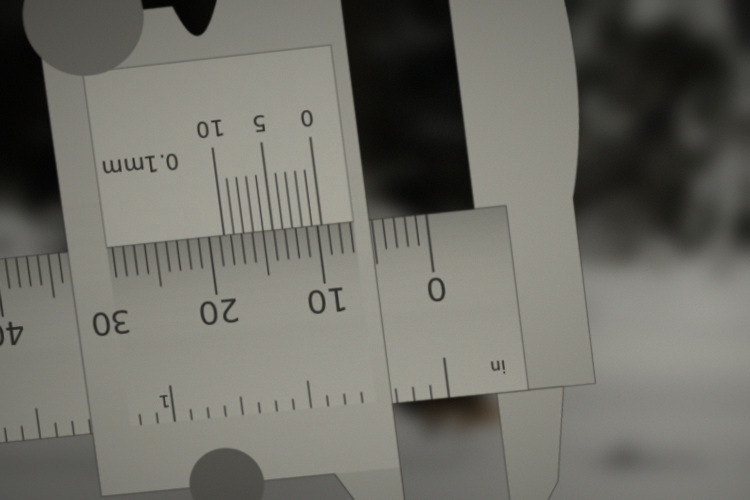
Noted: {"value": 9.6, "unit": "mm"}
